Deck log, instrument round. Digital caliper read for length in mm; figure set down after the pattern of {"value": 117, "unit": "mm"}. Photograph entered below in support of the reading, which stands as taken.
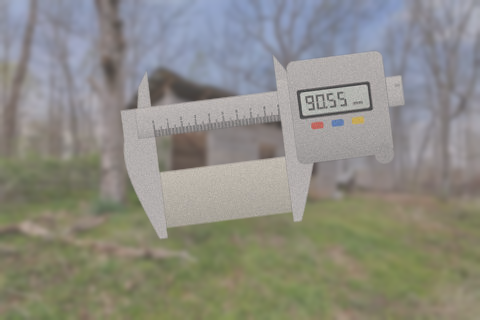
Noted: {"value": 90.55, "unit": "mm"}
